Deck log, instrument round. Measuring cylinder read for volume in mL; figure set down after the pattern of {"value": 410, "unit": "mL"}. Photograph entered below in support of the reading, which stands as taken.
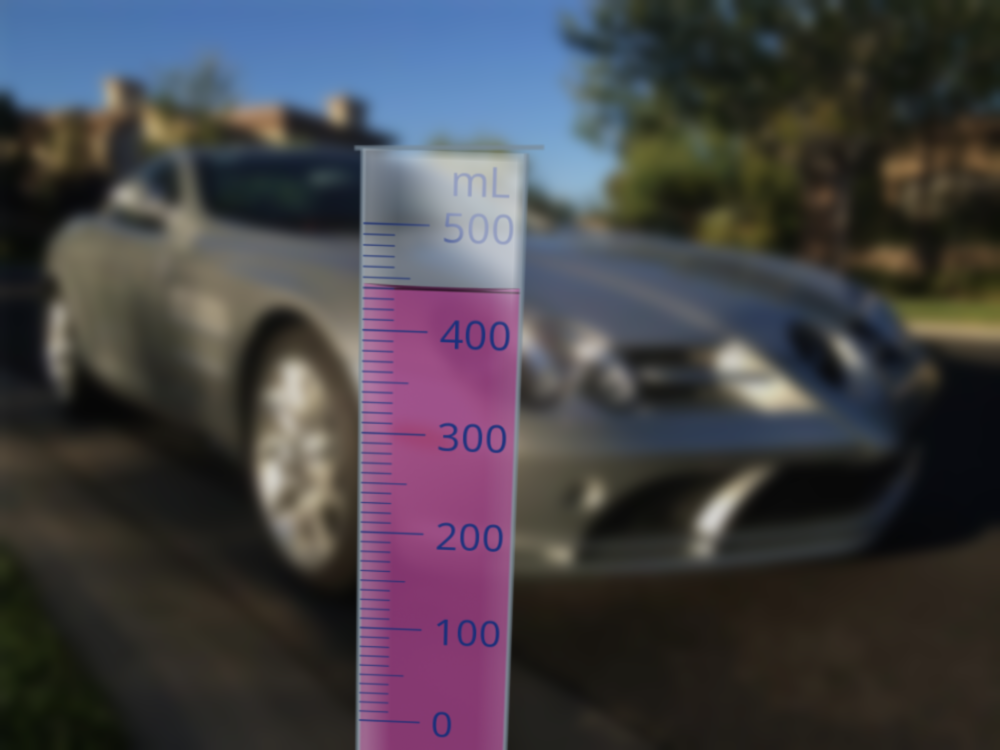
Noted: {"value": 440, "unit": "mL"}
